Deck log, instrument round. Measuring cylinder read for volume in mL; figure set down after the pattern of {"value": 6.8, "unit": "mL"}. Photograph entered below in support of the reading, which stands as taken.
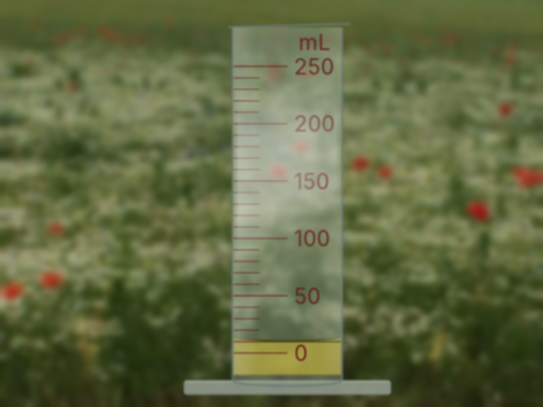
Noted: {"value": 10, "unit": "mL"}
